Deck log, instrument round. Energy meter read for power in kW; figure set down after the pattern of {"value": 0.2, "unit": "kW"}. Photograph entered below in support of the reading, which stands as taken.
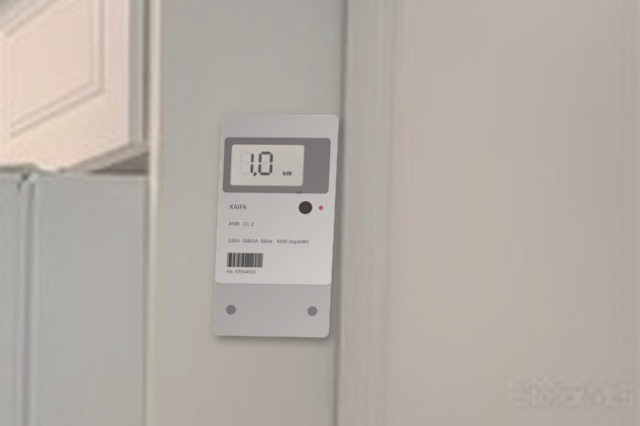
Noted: {"value": 1.0, "unit": "kW"}
